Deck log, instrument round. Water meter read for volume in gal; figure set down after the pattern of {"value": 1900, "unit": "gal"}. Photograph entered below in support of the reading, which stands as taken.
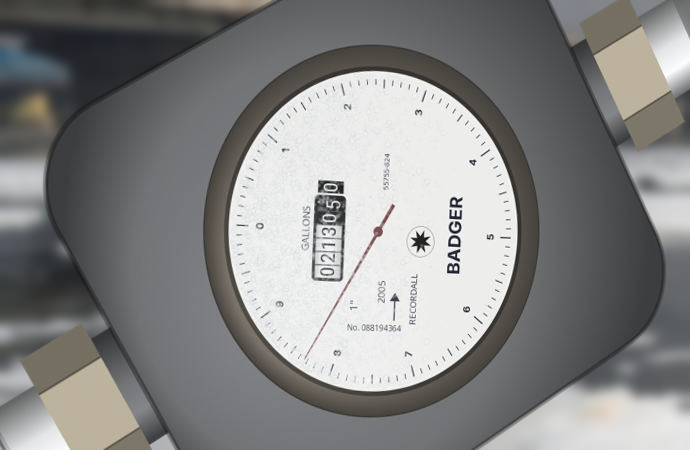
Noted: {"value": 213048.3, "unit": "gal"}
